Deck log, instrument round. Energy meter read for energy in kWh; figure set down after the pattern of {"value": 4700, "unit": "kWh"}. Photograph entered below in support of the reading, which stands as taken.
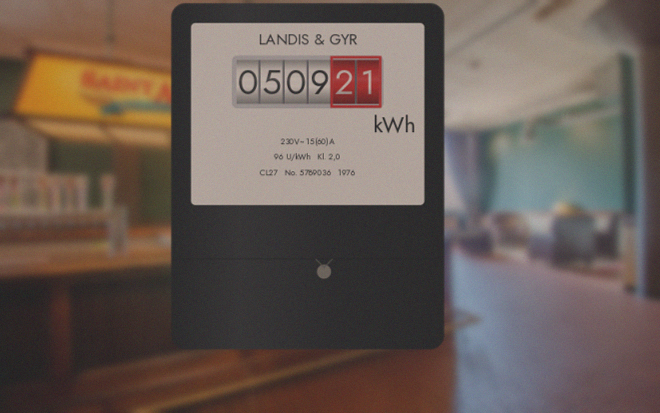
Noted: {"value": 509.21, "unit": "kWh"}
